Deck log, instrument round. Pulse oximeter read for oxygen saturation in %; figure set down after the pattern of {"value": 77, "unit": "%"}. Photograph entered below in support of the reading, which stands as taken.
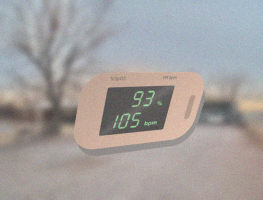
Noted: {"value": 93, "unit": "%"}
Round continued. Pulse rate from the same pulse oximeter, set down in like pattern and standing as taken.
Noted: {"value": 105, "unit": "bpm"}
